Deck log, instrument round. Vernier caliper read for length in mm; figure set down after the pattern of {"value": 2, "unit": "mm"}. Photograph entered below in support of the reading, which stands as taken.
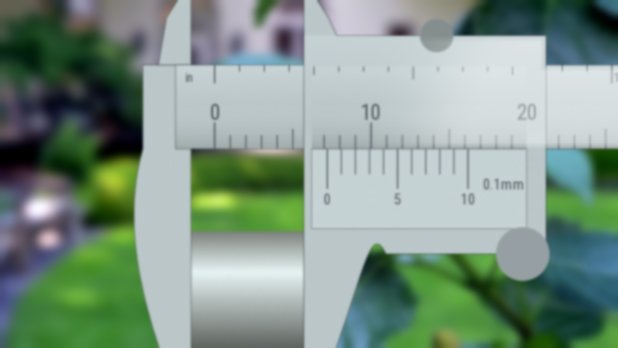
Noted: {"value": 7.2, "unit": "mm"}
